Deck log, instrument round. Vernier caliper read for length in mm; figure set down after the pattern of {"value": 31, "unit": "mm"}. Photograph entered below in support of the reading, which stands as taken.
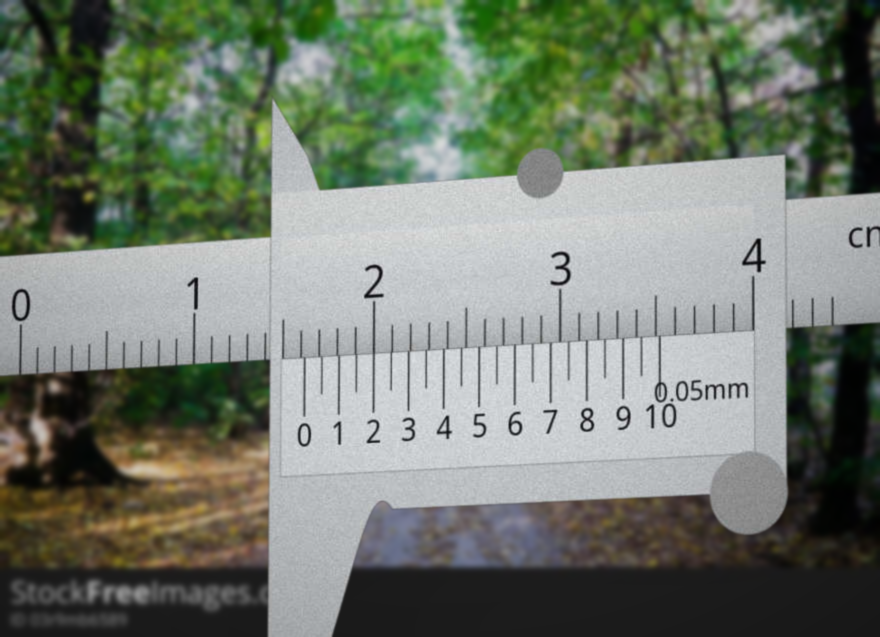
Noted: {"value": 16.2, "unit": "mm"}
